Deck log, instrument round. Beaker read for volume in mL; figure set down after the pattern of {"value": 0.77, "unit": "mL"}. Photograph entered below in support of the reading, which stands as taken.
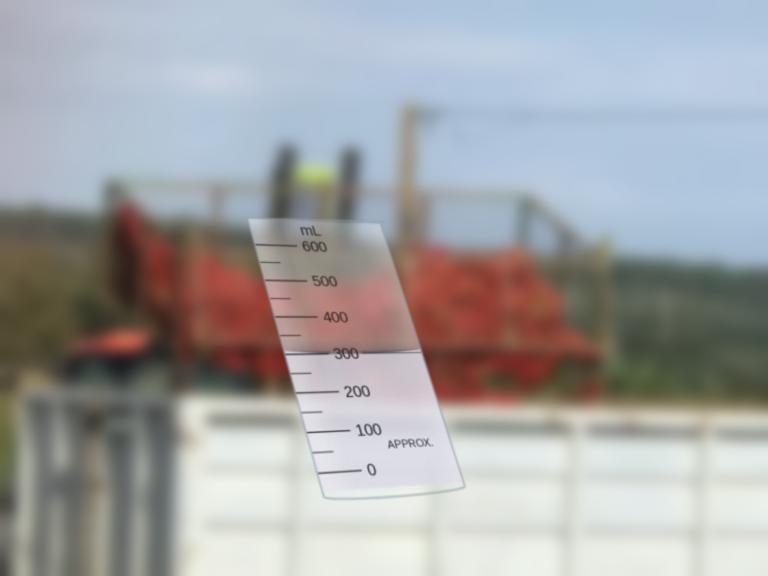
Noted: {"value": 300, "unit": "mL"}
